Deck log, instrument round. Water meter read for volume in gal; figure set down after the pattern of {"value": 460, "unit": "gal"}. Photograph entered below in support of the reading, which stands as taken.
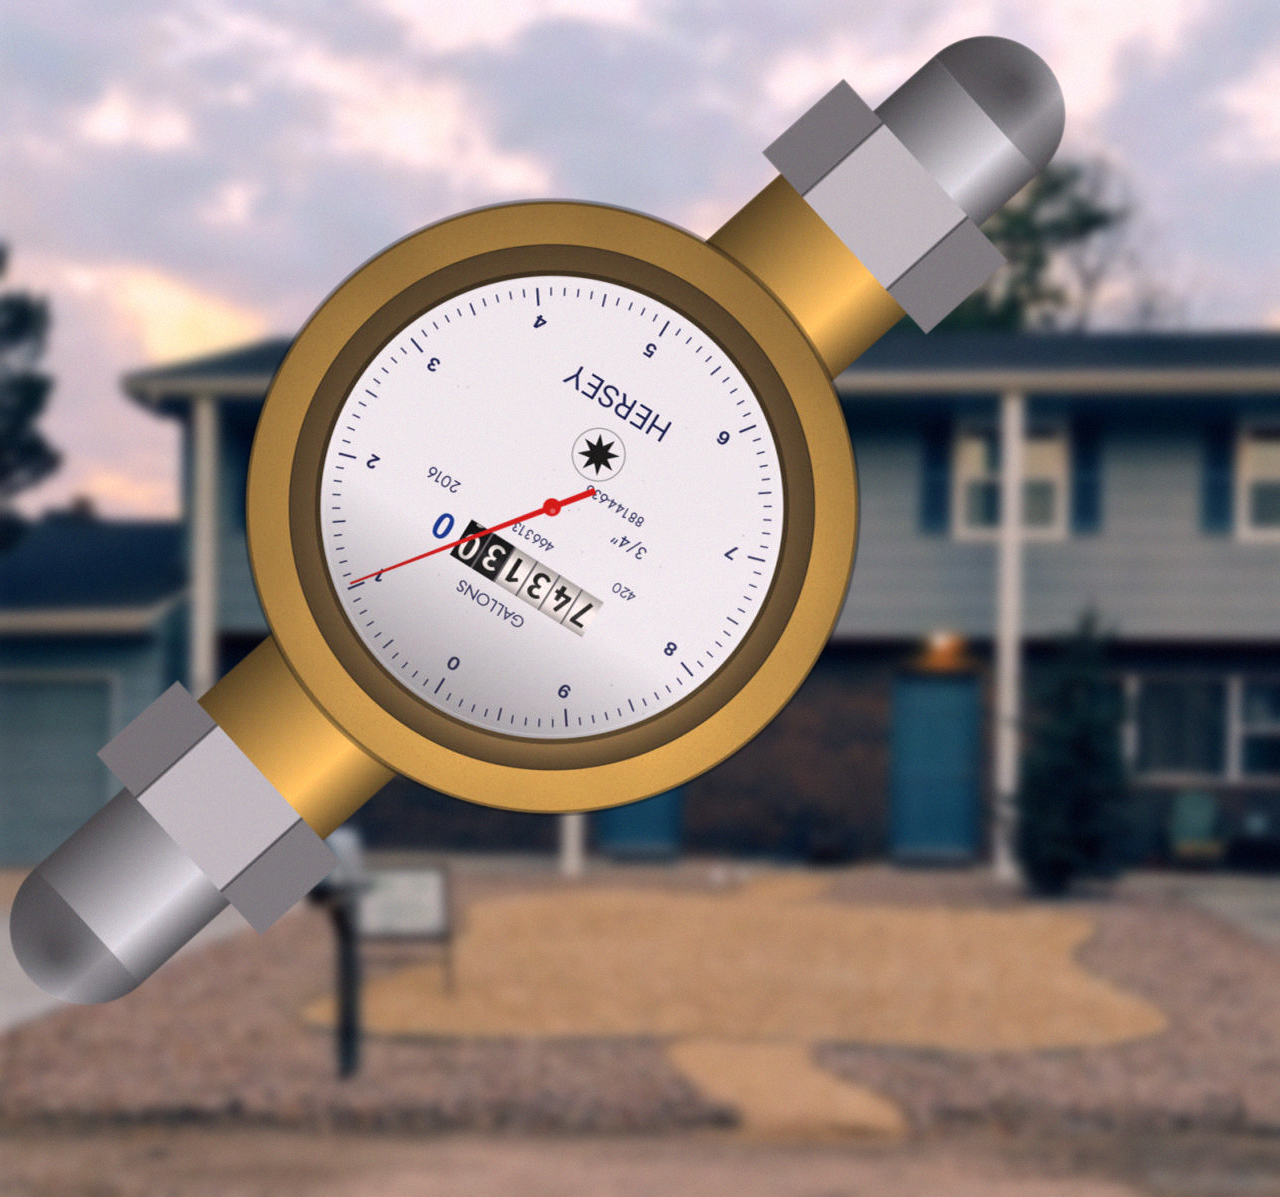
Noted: {"value": 7431301.0, "unit": "gal"}
